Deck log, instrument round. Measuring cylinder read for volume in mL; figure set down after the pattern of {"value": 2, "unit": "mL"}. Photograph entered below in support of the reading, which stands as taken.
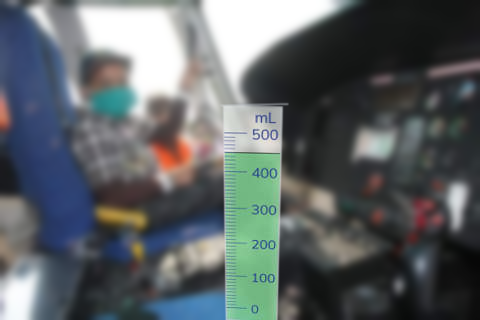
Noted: {"value": 450, "unit": "mL"}
